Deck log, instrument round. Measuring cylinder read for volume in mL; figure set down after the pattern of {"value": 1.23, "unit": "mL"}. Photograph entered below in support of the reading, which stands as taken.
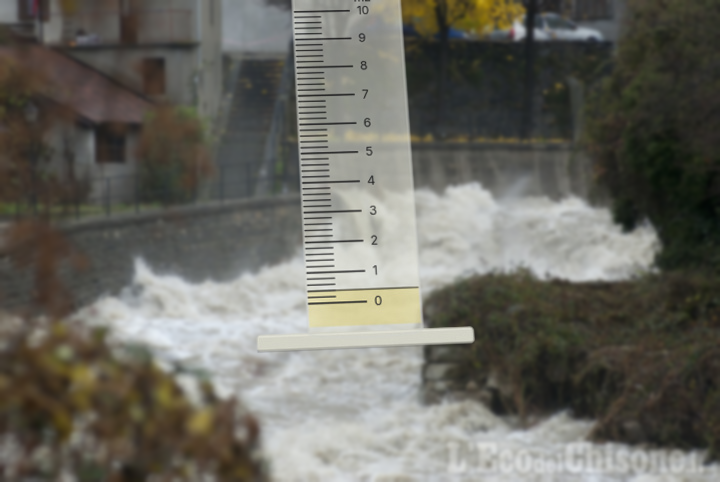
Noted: {"value": 0.4, "unit": "mL"}
